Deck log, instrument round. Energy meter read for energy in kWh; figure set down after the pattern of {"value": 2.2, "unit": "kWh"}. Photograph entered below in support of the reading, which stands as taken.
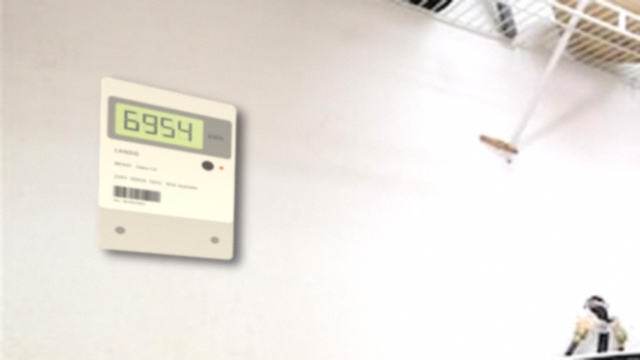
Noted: {"value": 6954, "unit": "kWh"}
